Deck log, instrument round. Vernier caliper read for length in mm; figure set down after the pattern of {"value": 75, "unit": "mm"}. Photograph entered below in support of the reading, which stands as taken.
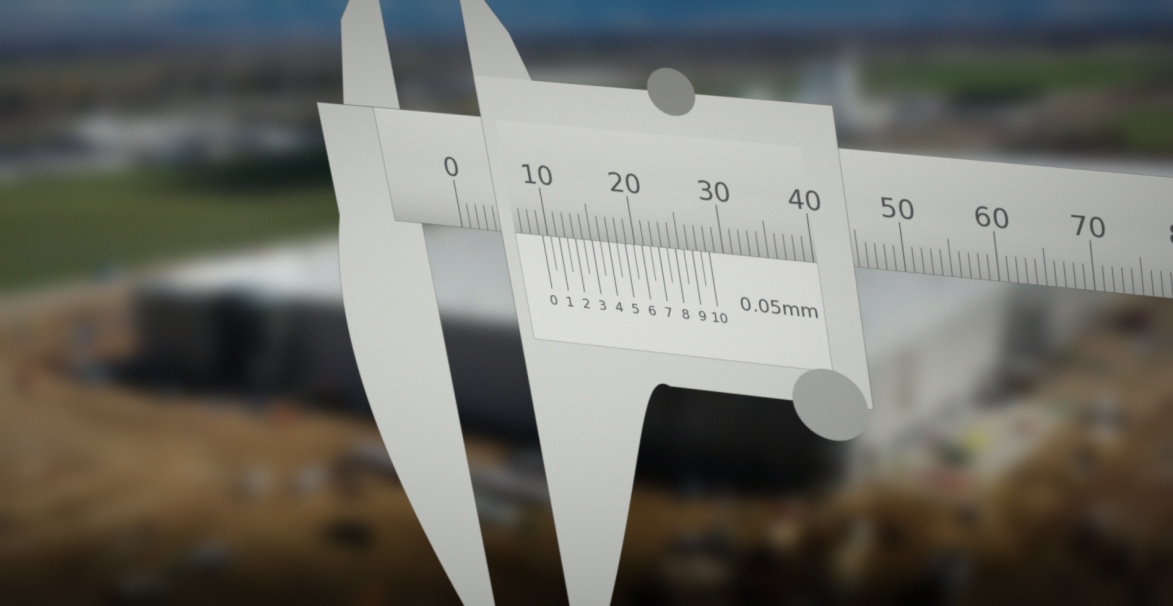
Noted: {"value": 9.4, "unit": "mm"}
